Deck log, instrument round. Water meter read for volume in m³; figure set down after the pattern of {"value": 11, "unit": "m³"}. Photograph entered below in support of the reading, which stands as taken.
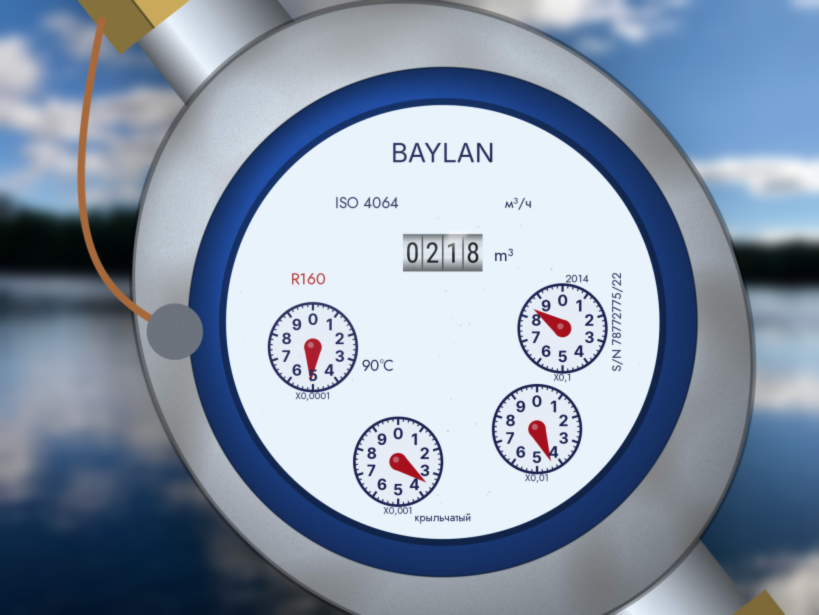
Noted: {"value": 218.8435, "unit": "m³"}
